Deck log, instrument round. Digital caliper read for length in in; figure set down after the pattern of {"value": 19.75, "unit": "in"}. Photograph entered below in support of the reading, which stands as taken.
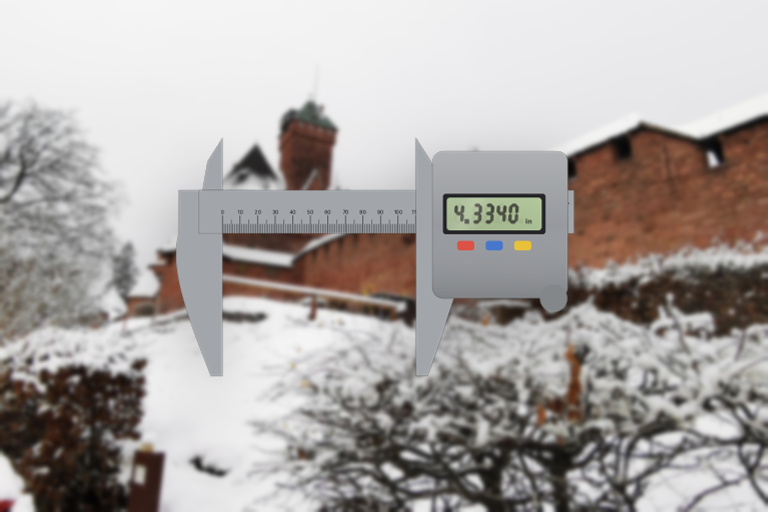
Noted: {"value": 4.3340, "unit": "in"}
